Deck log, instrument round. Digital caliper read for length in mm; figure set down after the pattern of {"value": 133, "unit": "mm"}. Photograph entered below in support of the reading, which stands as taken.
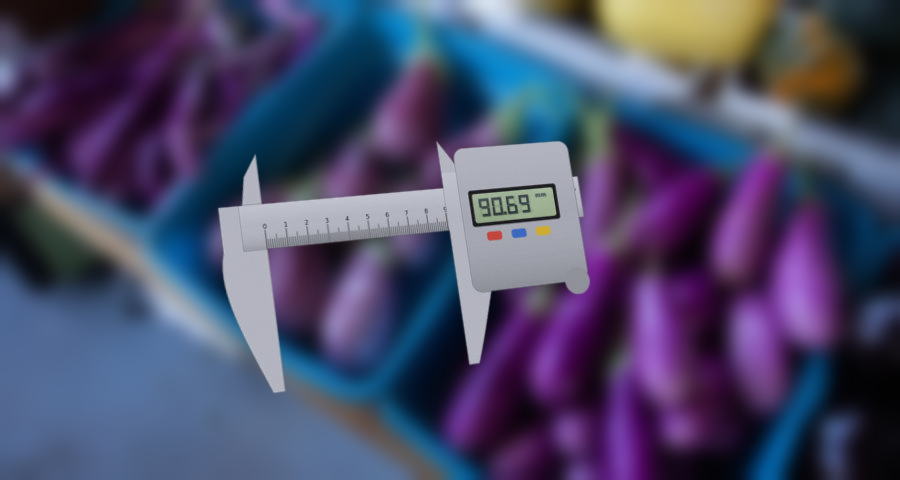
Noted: {"value": 90.69, "unit": "mm"}
